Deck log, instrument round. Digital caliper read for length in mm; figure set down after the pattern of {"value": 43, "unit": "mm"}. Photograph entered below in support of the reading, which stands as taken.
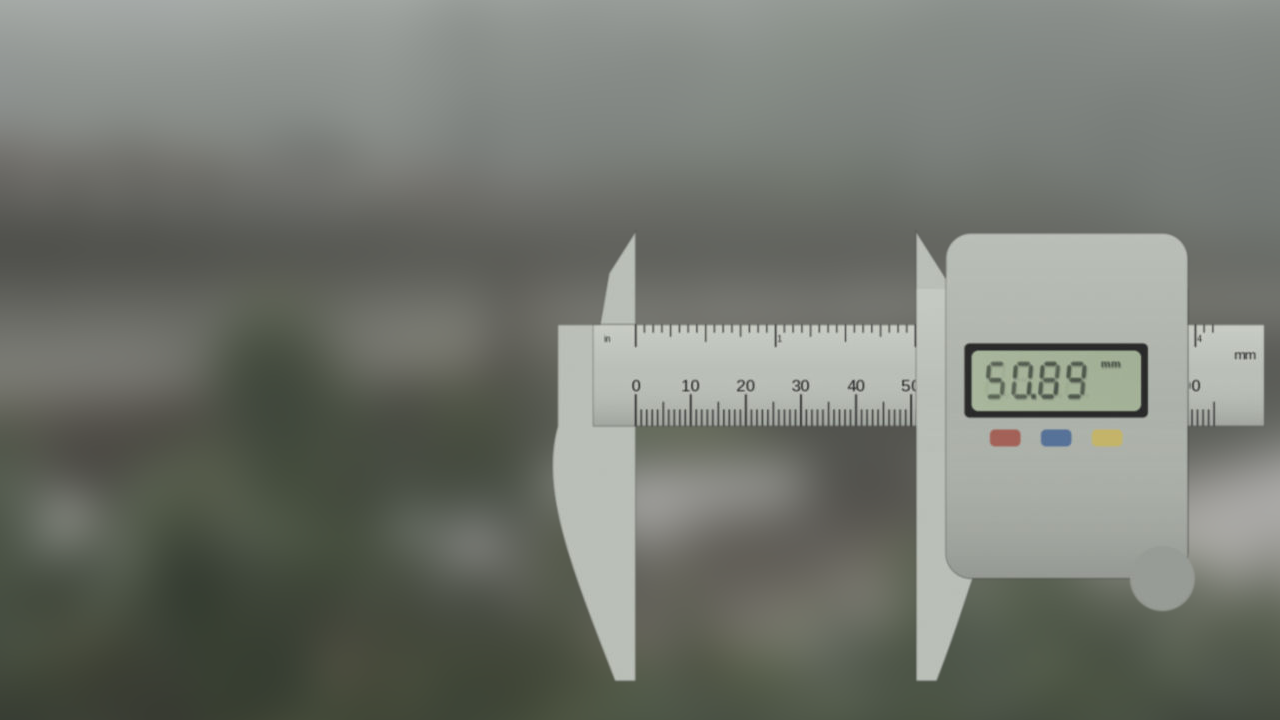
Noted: {"value": 50.89, "unit": "mm"}
